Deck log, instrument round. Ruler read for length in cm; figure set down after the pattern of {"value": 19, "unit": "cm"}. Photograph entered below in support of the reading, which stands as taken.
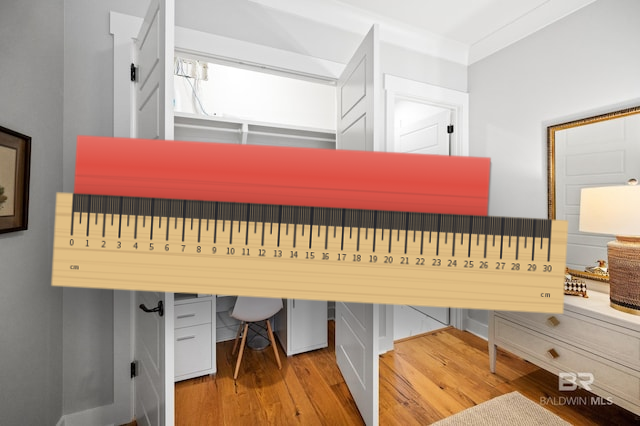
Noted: {"value": 26, "unit": "cm"}
